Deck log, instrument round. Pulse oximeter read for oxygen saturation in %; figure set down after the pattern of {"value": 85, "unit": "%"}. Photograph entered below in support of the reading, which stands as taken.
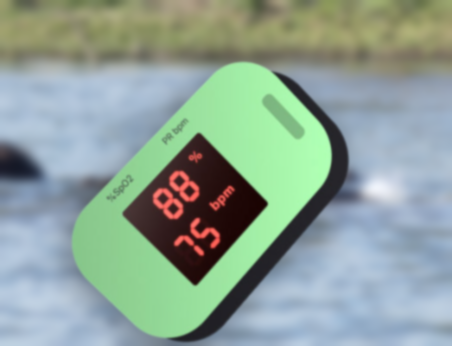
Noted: {"value": 88, "unit": "%"}
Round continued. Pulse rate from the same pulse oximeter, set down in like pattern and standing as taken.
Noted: {"value": 75, "unit": "bpm"}
